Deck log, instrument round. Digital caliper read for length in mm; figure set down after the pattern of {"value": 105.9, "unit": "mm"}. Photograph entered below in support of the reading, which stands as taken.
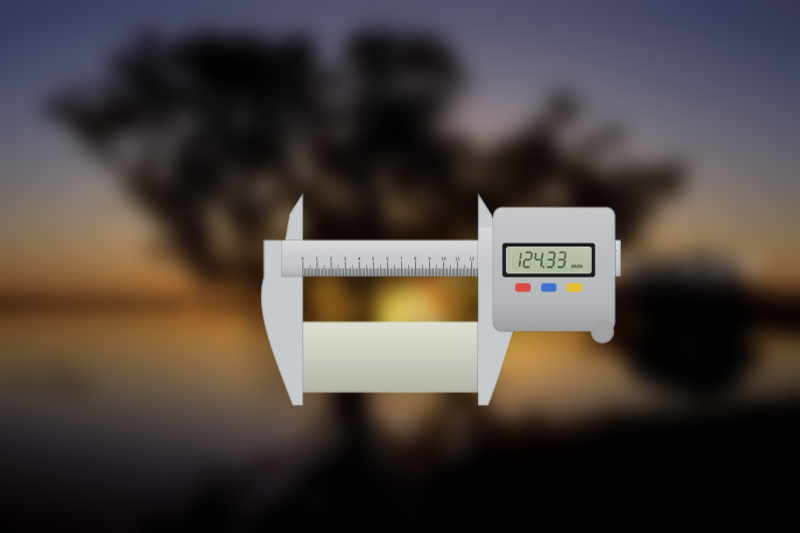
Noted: {"value": 124.33, "unit": "mm"}
